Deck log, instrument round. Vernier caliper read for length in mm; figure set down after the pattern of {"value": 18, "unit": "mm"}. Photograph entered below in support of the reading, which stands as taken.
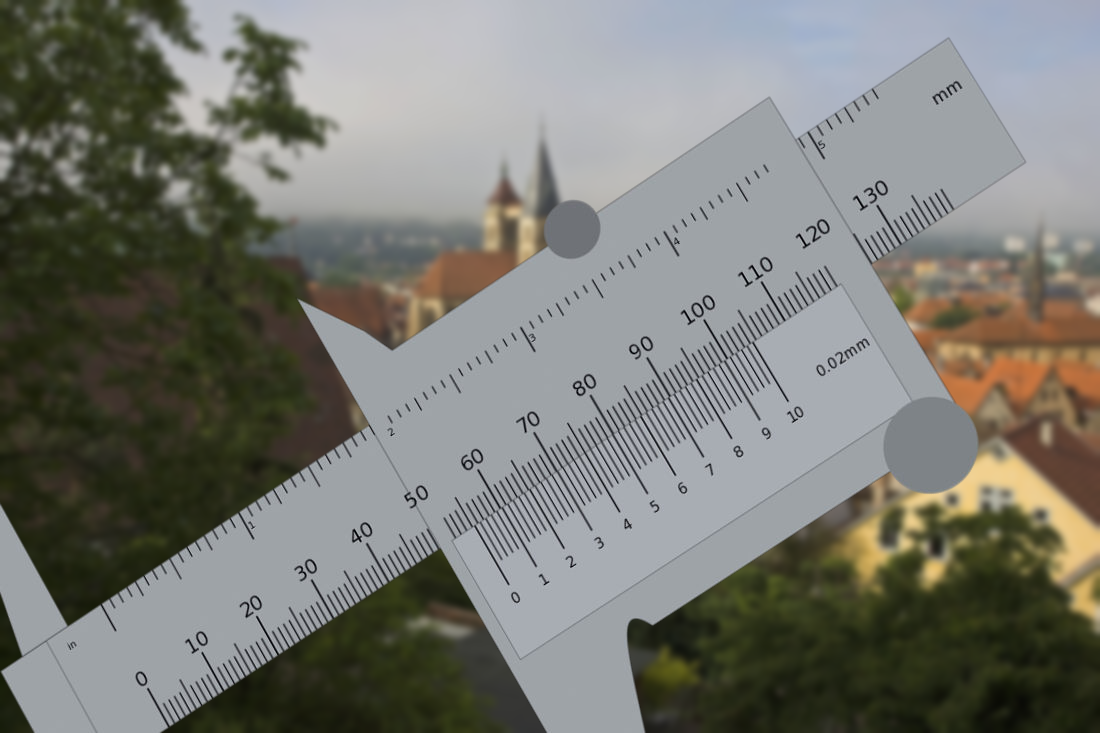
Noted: {"value": 55.4, "unit": "mm"}
